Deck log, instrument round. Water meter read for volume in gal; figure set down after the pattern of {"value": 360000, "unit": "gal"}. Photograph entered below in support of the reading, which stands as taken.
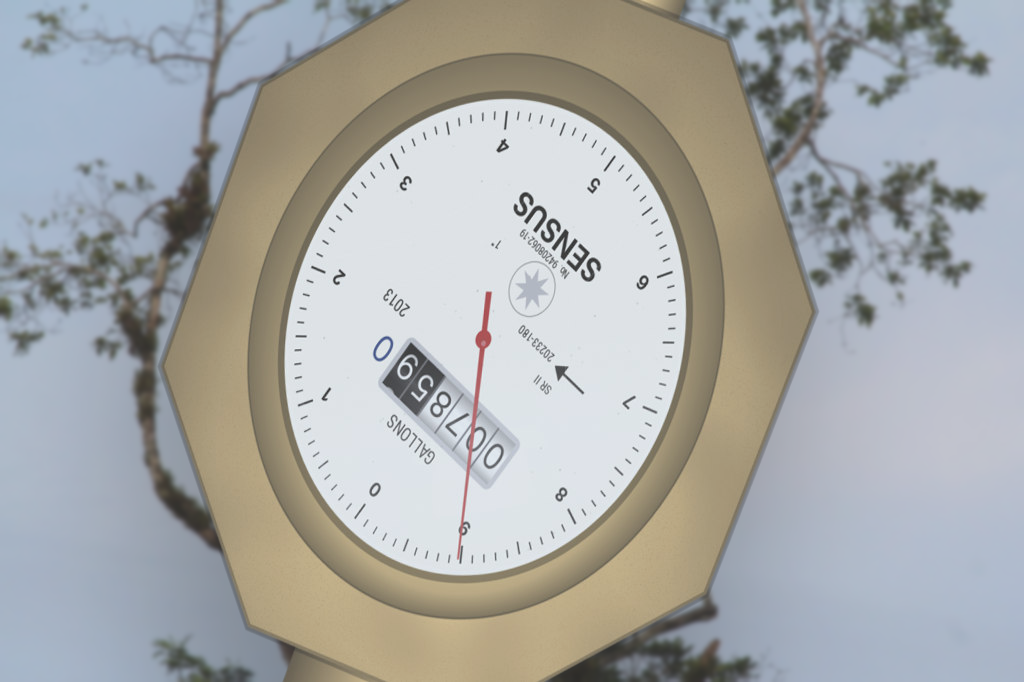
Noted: {"value": 78589.0, "unit": "gal"}
